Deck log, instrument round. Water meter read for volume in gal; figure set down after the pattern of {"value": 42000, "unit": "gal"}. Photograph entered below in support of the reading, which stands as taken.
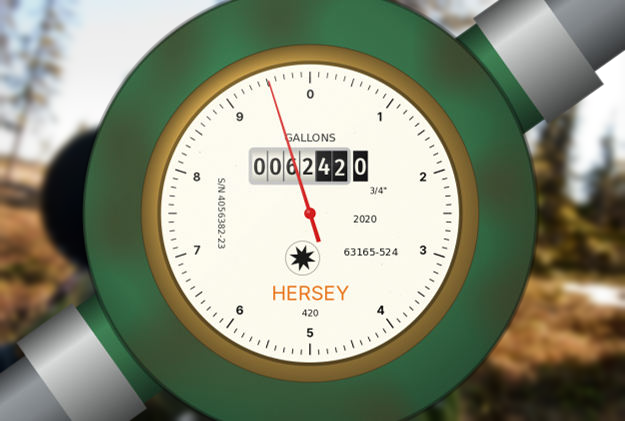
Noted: {"value": 62419.5, "unit": "gal"}
